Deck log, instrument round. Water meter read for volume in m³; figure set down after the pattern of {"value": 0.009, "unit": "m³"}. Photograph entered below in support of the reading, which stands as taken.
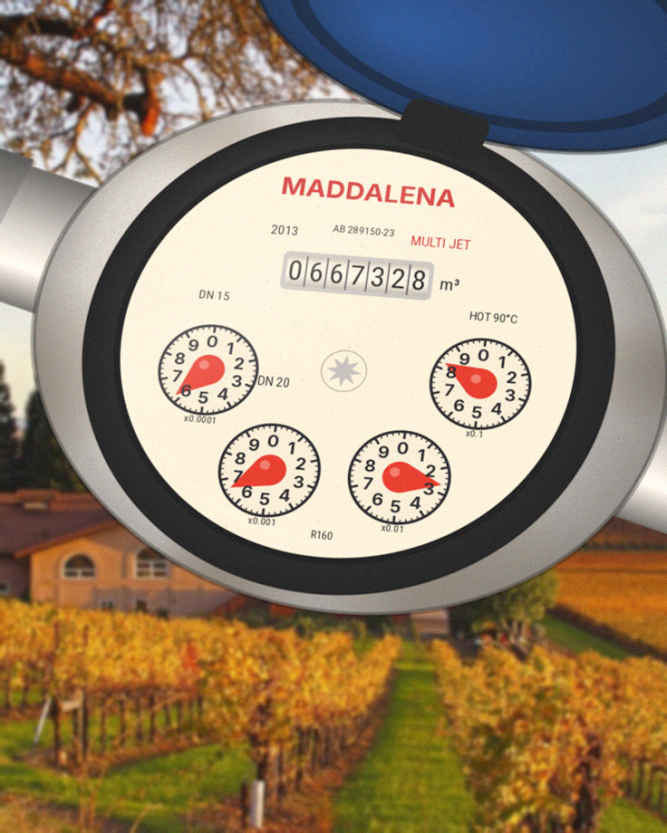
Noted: {"value": 667328.8266, "unit": "m³"}
